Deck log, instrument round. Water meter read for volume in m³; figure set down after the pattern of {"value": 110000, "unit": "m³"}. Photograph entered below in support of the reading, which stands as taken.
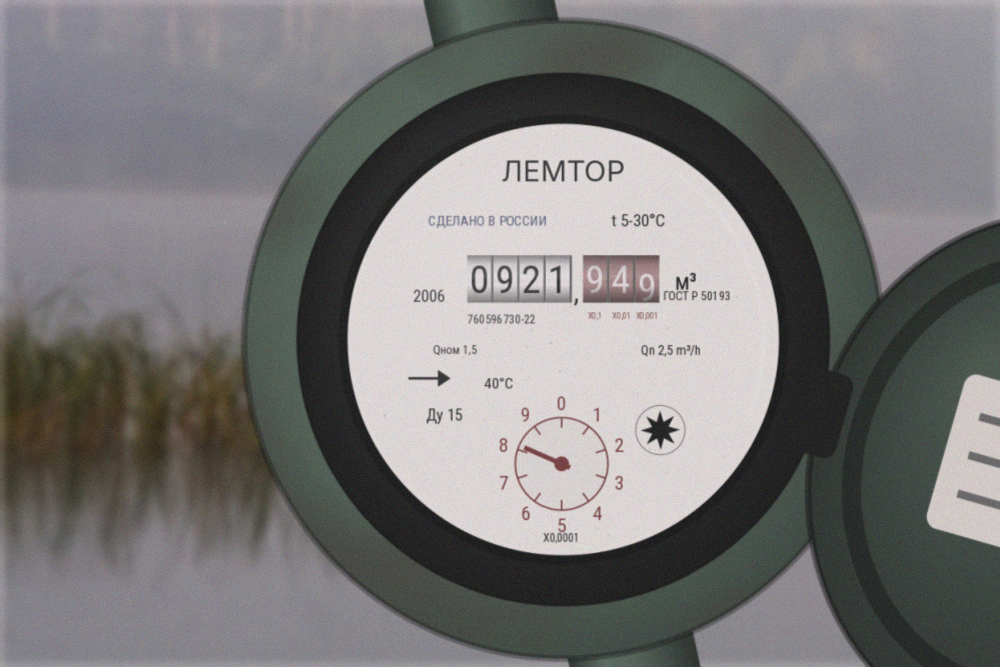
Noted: {"value": 921.9488, "unit": "m³"}
